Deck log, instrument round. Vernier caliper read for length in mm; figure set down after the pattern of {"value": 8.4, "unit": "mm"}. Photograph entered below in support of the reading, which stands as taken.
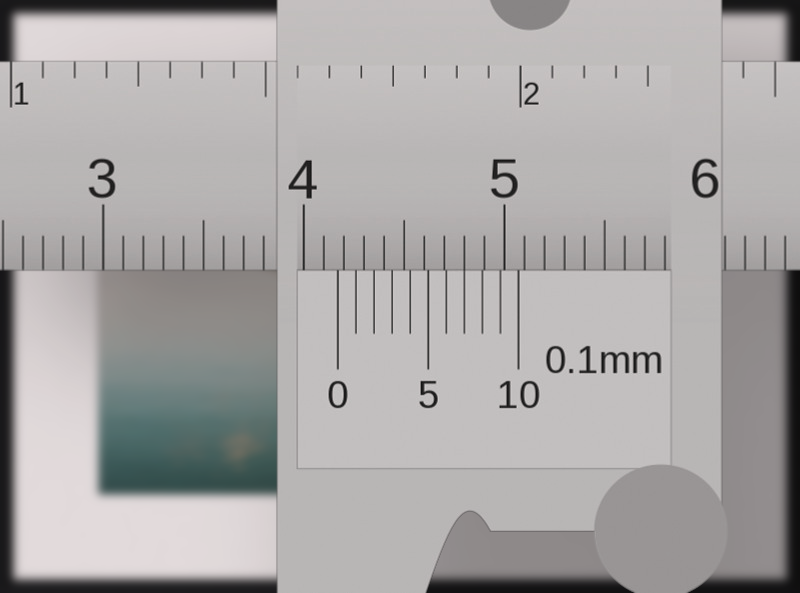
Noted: {"value": 41.7, "unit": "mm"}
